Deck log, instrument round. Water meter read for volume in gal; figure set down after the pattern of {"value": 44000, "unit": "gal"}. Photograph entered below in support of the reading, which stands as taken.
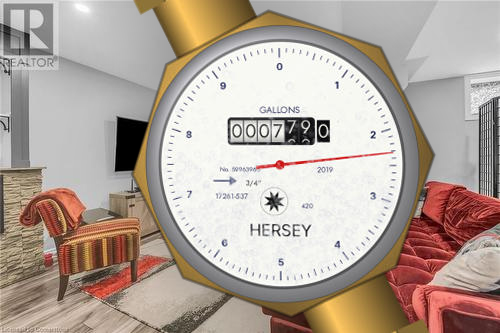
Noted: {"value": 7792.3, "unit": "gal"}
